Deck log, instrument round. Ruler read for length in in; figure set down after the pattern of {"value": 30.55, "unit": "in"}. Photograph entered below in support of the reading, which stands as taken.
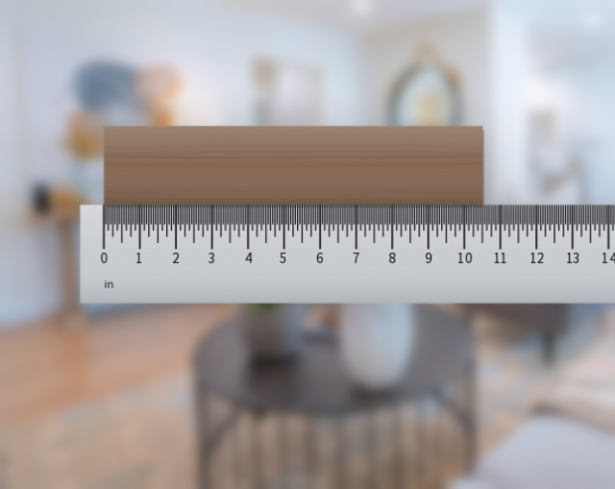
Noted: {"value": 10.5, "unit": "in"}
